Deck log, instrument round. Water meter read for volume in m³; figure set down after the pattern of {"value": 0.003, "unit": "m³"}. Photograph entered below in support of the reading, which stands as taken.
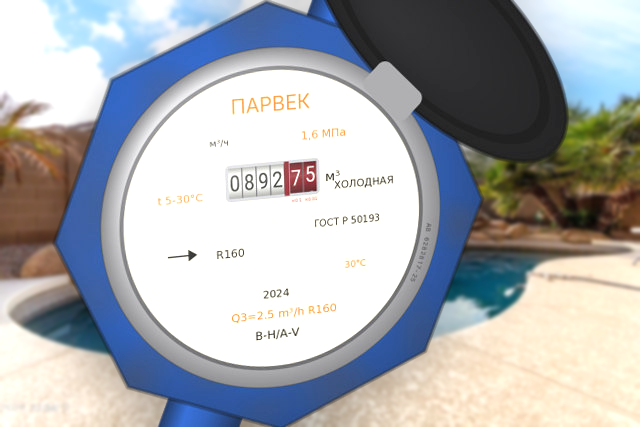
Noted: {"value": 892.75, "unit": "m³"}
